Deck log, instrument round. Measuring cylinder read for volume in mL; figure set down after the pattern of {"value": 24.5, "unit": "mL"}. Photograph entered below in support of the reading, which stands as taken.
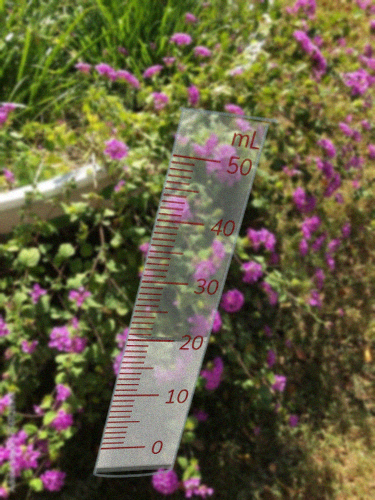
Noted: {"value": 20, "unit": "mL"}
